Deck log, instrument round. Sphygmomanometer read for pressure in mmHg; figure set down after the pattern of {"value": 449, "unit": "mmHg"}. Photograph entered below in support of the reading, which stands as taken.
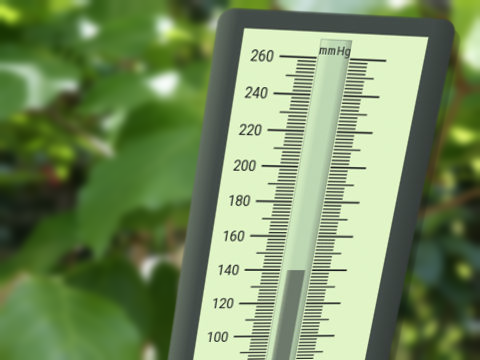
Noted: {"value": 140, "unit": "mmHg"}
